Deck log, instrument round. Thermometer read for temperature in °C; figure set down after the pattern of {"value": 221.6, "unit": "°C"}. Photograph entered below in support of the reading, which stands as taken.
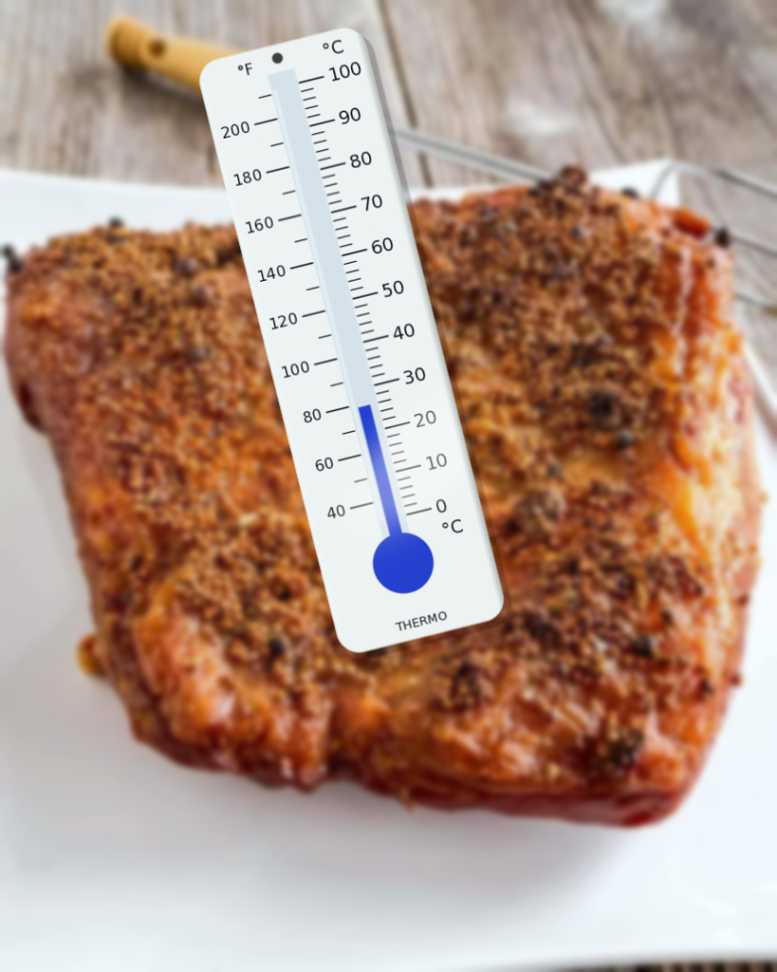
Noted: {"value": 26, "unit": "°C"}
